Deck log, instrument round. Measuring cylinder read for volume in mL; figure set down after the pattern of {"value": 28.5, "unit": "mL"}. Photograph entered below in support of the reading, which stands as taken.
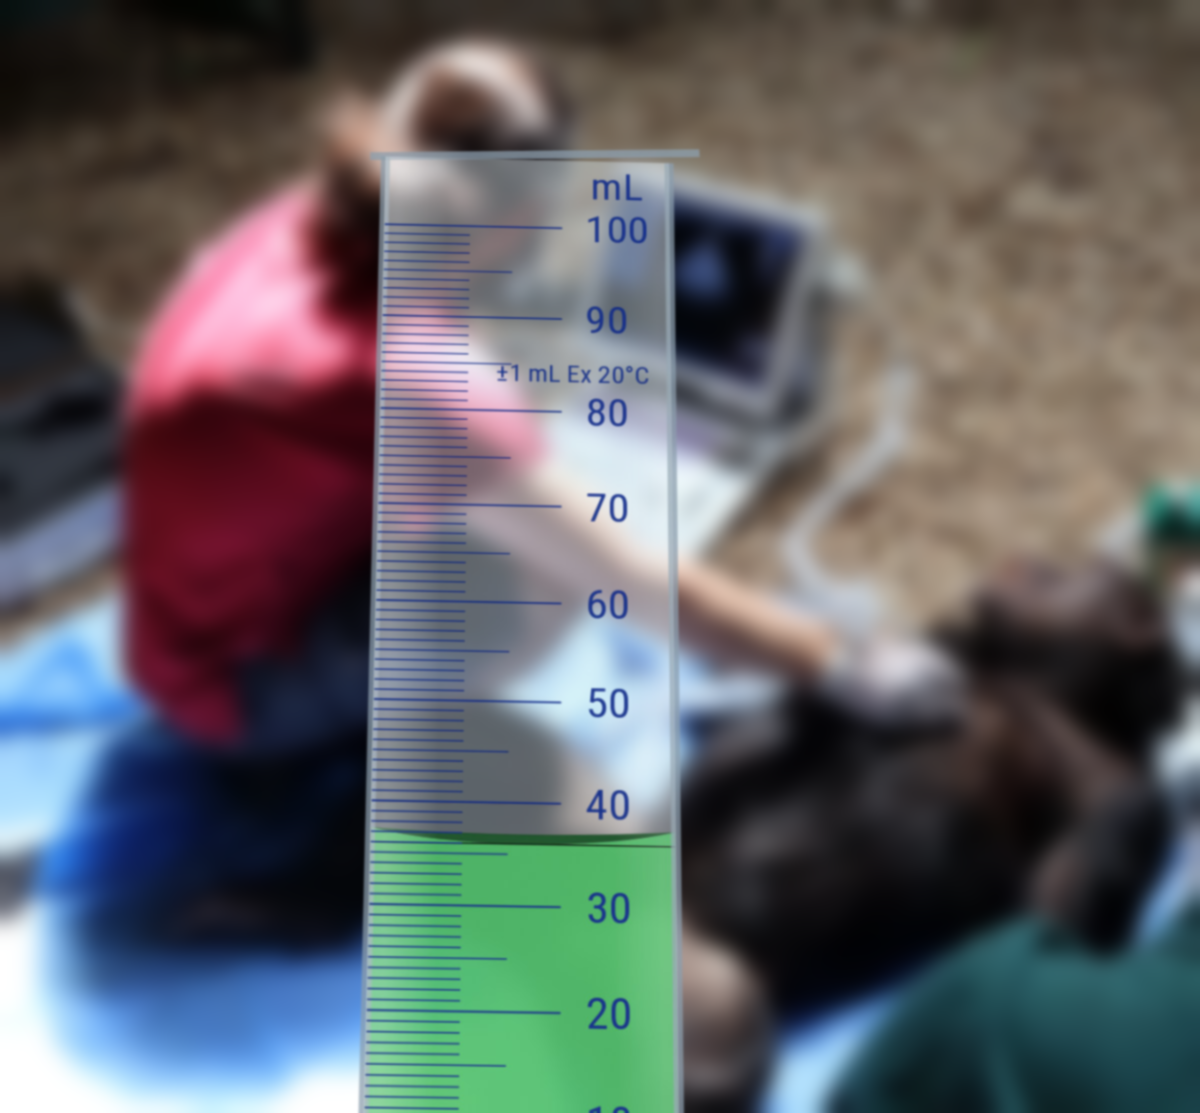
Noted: {"value": 36, "unit": "mL"}
